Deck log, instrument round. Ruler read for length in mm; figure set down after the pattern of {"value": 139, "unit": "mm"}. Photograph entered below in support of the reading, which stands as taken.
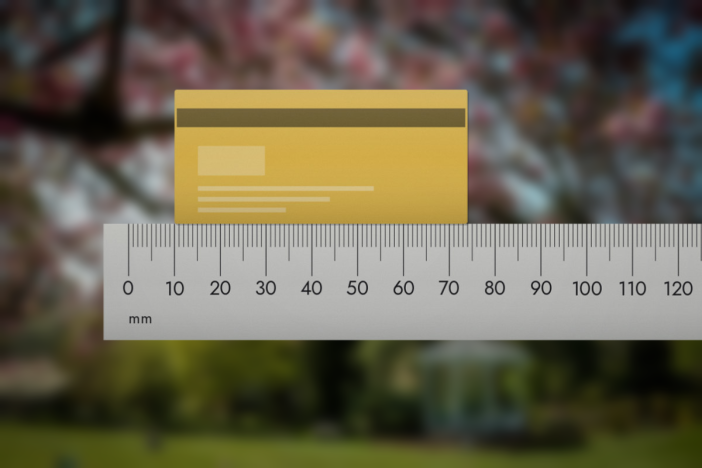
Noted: {"value": 64, "unit": "mm"}
